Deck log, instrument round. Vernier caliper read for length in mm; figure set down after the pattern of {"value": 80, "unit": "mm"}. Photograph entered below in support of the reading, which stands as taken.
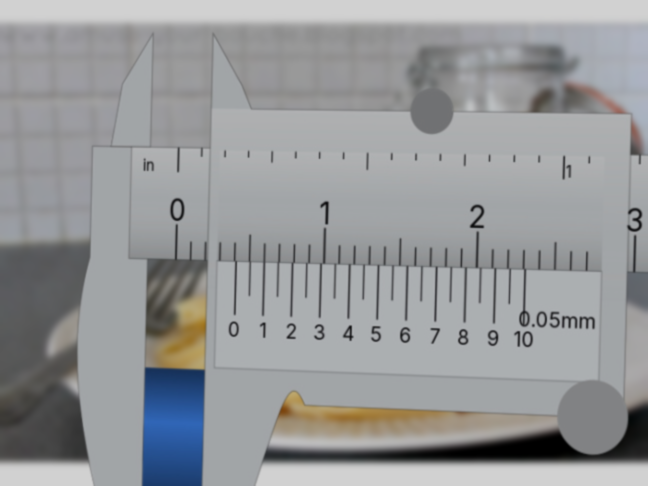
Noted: {"value": 4.1, "unit": "mm"}
